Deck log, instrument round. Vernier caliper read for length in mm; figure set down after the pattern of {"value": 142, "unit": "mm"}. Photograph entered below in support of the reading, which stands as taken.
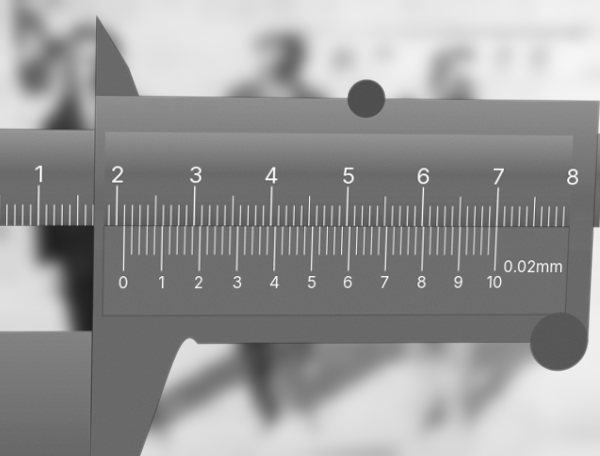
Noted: {"value": 21.0, "unit": "mm"}
